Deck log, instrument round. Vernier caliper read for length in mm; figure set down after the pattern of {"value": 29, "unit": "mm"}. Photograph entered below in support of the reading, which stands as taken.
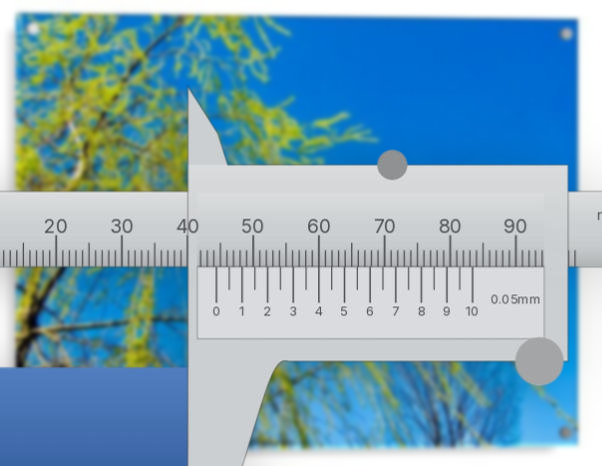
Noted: {"value": 44.4, "unit": "mm"}
